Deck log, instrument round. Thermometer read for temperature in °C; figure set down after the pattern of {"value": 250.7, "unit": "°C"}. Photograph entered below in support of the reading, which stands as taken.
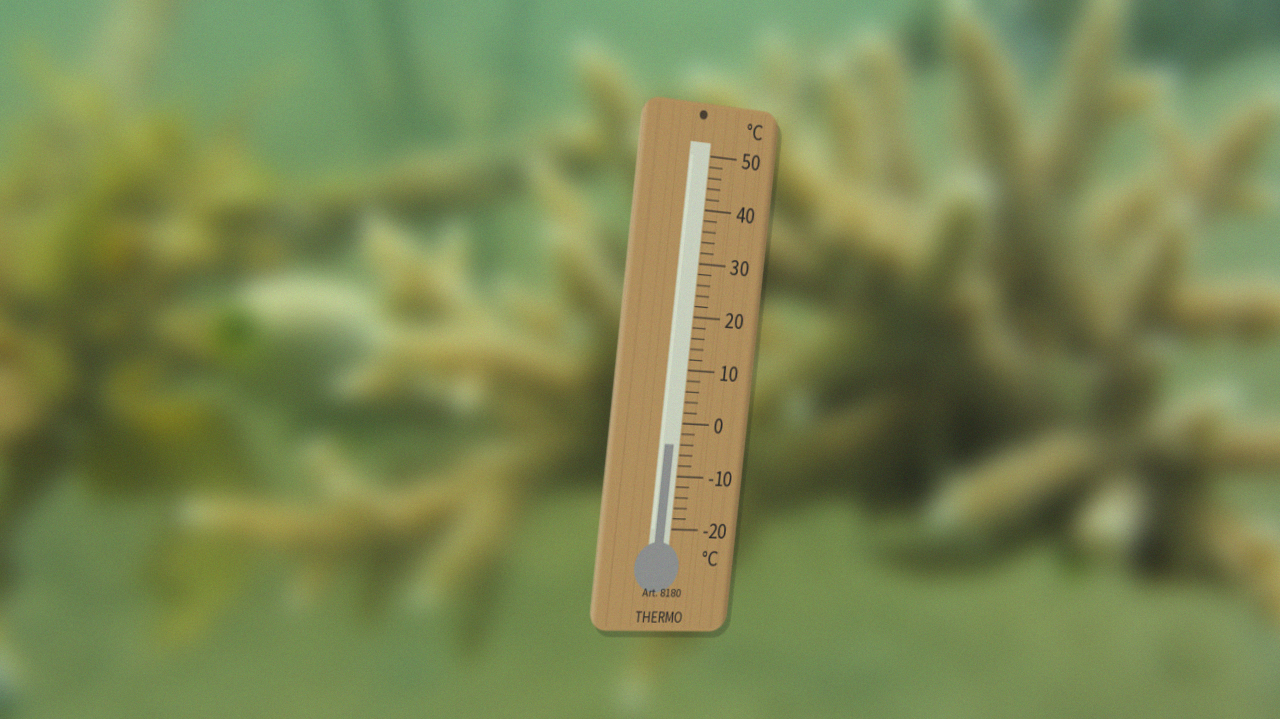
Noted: {"value": -4, "unit": "°C"}
